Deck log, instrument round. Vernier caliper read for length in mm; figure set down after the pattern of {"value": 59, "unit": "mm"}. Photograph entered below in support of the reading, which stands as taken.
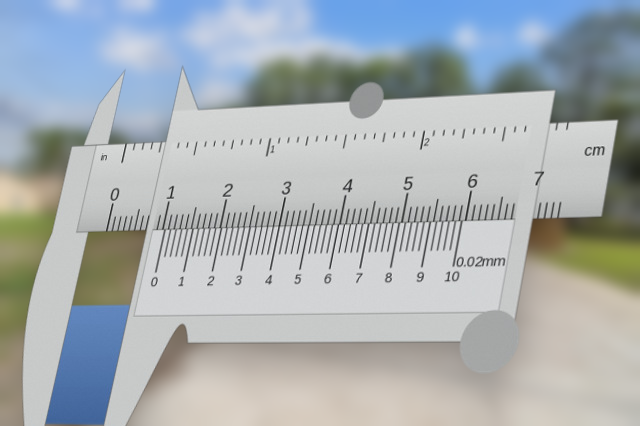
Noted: {"value": 10.4, "unit": "mm"}
